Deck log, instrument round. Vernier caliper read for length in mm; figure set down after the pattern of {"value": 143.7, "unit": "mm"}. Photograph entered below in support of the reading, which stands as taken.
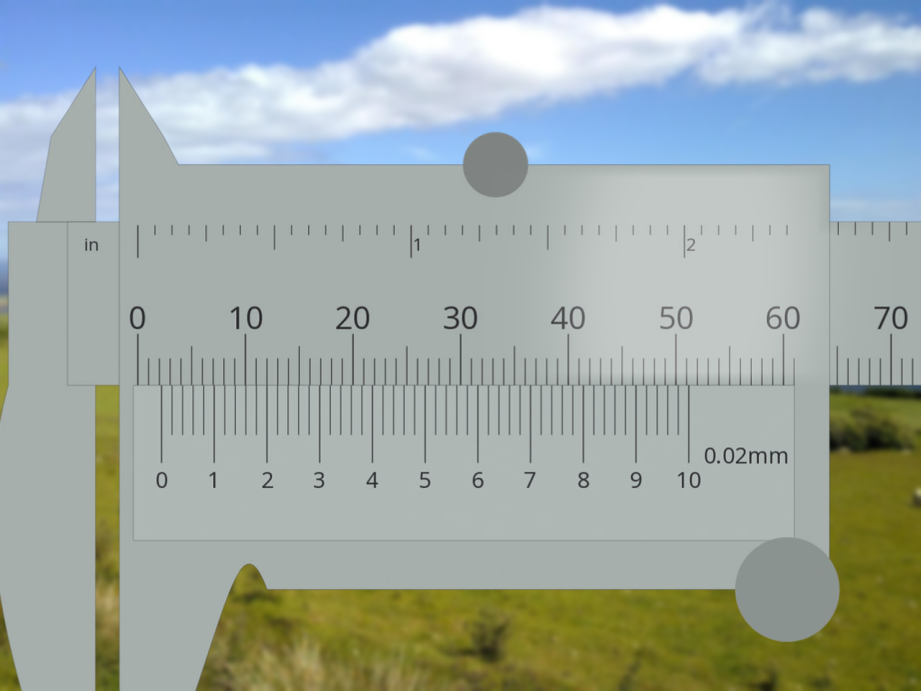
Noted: {"value": 2.2, "unit": "mm"}
